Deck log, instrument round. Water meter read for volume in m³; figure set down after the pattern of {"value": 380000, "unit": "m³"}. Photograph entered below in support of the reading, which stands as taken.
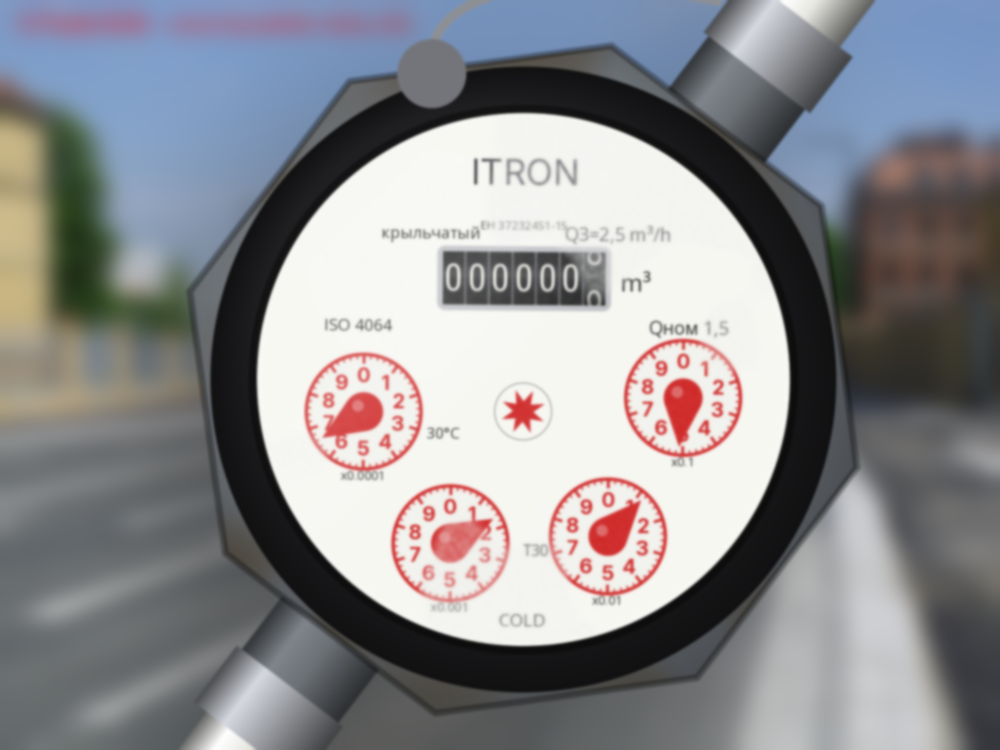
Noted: {"value": 8.5116, "unit": "m³"}
